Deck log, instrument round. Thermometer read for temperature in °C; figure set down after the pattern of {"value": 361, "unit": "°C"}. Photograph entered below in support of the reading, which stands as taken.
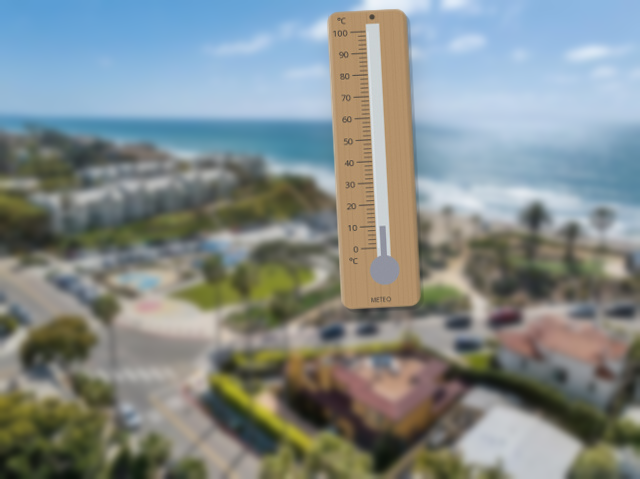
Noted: {"value": 10, "unit": "°C"}
